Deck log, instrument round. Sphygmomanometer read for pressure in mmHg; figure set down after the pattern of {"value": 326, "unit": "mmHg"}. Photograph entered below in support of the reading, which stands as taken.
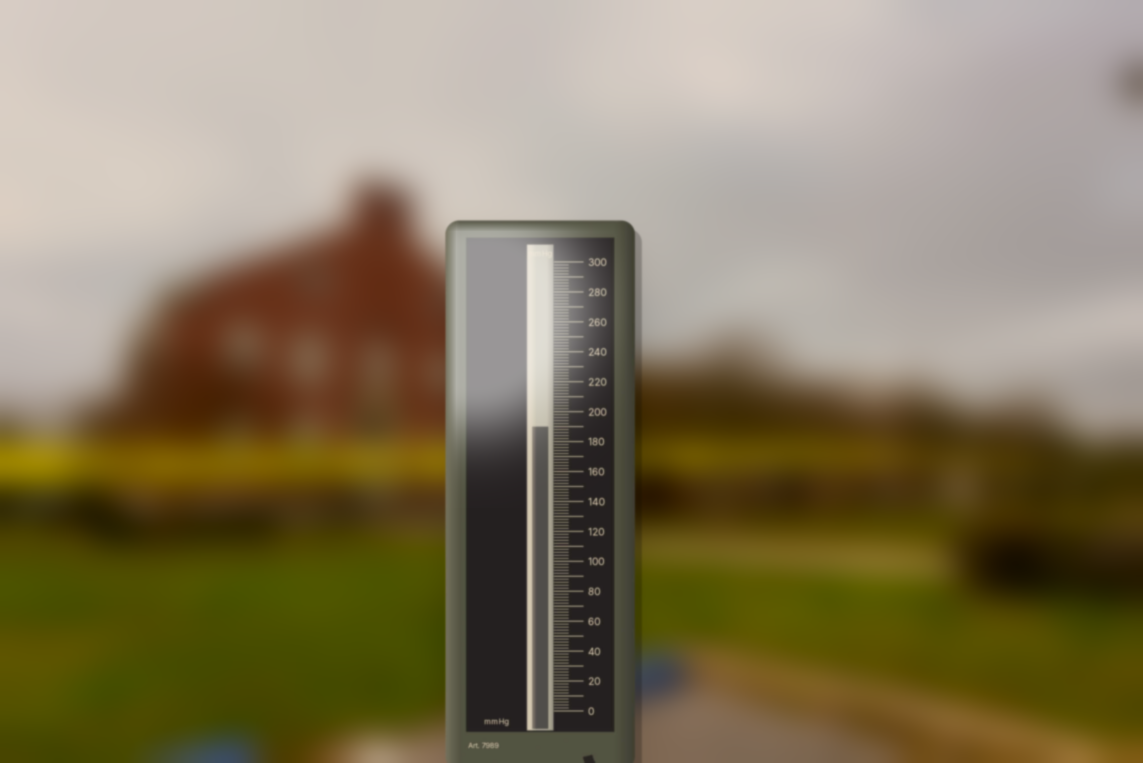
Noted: {"value": 190, "unit": "mmHg"}
